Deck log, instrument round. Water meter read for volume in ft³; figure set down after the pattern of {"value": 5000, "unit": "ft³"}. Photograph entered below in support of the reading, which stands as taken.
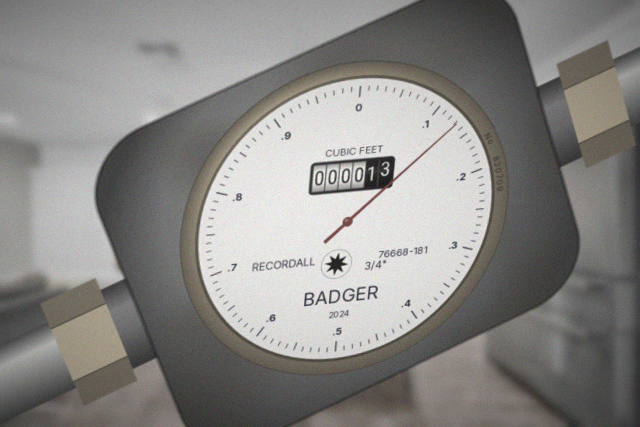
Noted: {"value": 13.13, "unit": "ft³"}
